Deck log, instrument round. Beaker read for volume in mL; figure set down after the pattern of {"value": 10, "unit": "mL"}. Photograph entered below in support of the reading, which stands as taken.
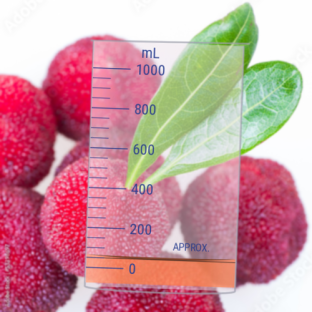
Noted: {"value": 50, "unit": "mL"}
